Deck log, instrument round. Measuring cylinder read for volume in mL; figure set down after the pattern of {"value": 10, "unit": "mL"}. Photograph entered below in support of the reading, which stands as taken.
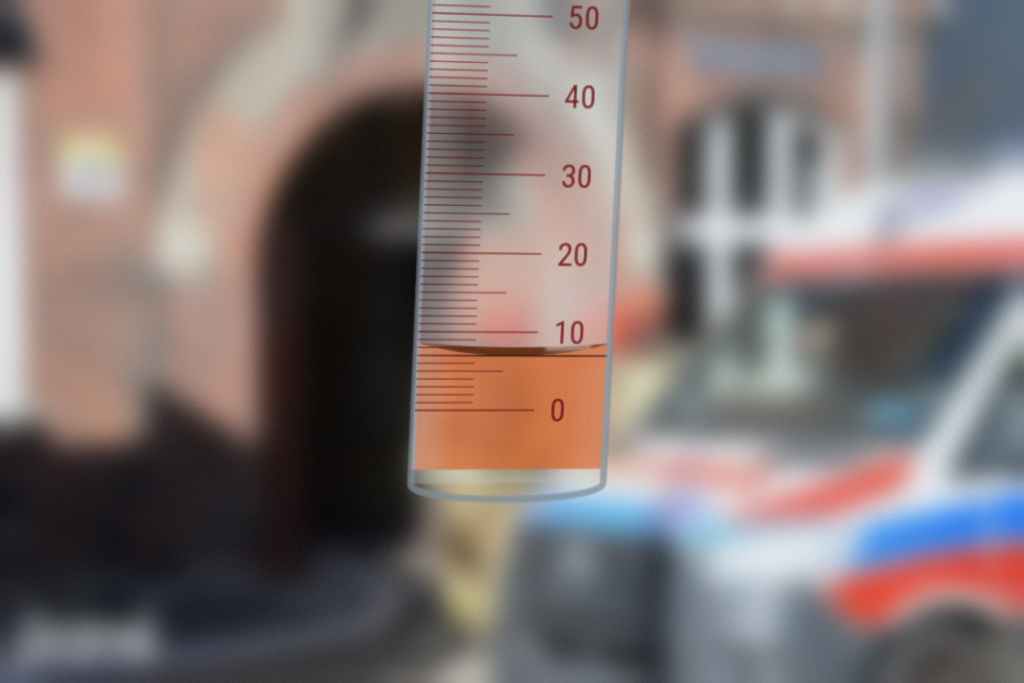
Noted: {"value": 7, "unit": "mL"}
